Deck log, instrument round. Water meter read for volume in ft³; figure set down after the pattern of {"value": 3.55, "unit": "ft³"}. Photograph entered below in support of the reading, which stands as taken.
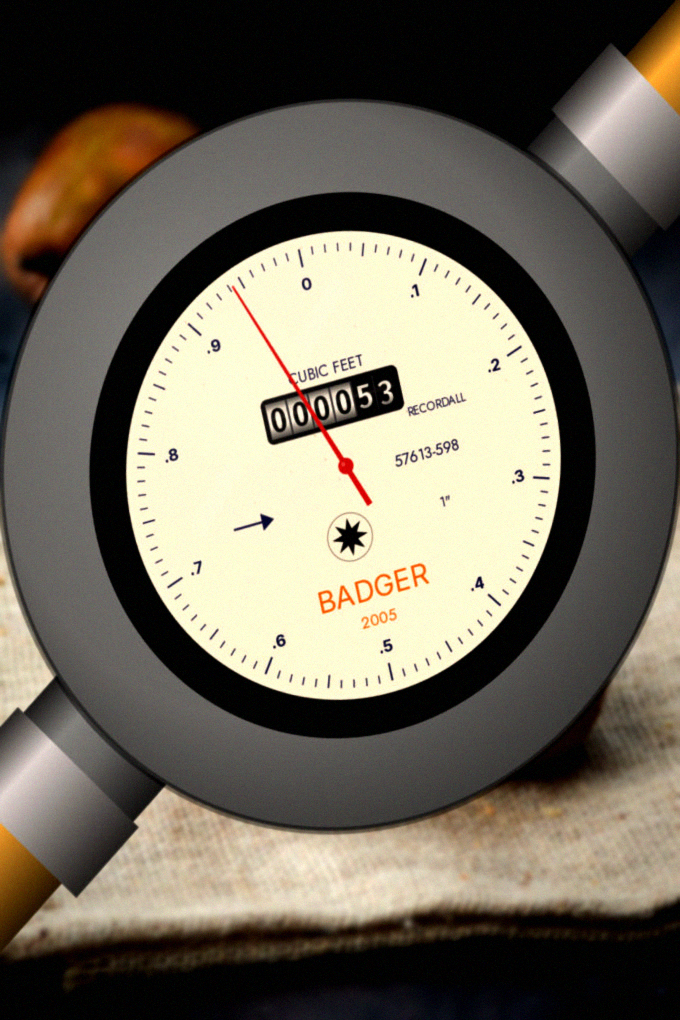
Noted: {"value": 52.94, "unit": "ft³"}
